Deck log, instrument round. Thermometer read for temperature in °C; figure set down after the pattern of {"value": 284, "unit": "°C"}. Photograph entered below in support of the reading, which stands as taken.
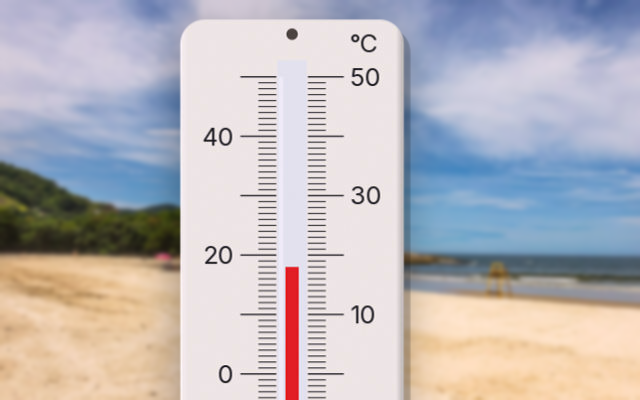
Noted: {"value": 18, "unit": "°C"}
